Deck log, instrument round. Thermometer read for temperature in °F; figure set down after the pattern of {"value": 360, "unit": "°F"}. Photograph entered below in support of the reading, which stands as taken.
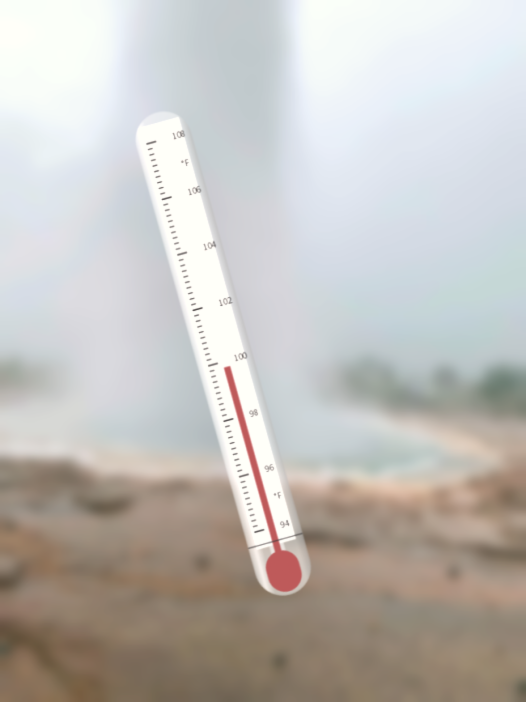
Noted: {"value": 99.8, "unit": "°F"}
